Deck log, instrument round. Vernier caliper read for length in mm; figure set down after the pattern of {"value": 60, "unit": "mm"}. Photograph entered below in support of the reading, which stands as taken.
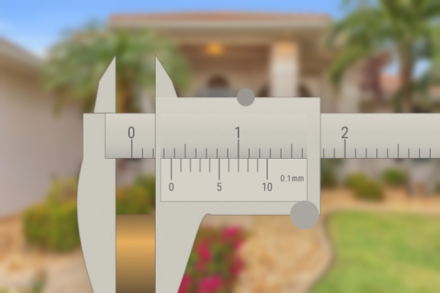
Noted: {"value": 3.7, "unit": "mm"}
